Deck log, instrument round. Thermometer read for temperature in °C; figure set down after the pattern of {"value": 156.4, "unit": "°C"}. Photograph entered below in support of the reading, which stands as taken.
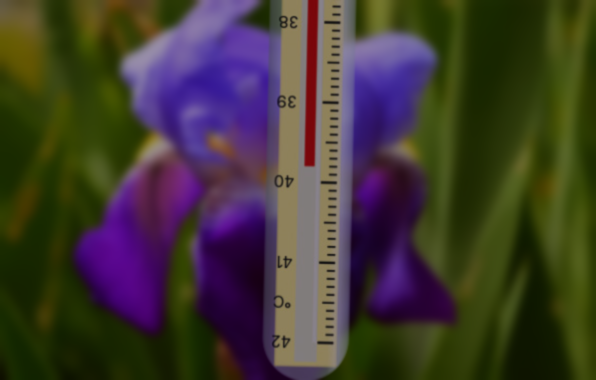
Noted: {"value": 39.8, "unit": "°C"}
